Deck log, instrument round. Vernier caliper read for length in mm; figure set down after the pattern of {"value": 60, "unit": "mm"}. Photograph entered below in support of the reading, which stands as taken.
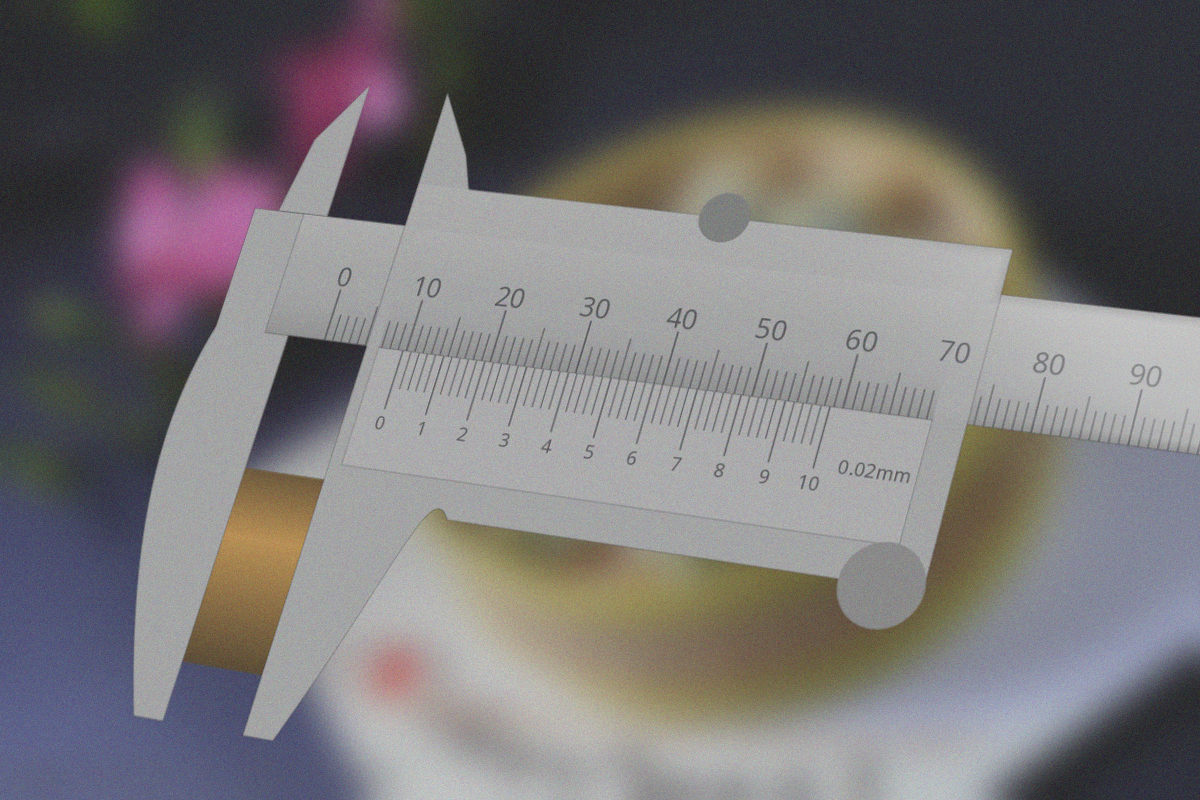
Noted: {"value": 9.6, "unit": "mm"}
